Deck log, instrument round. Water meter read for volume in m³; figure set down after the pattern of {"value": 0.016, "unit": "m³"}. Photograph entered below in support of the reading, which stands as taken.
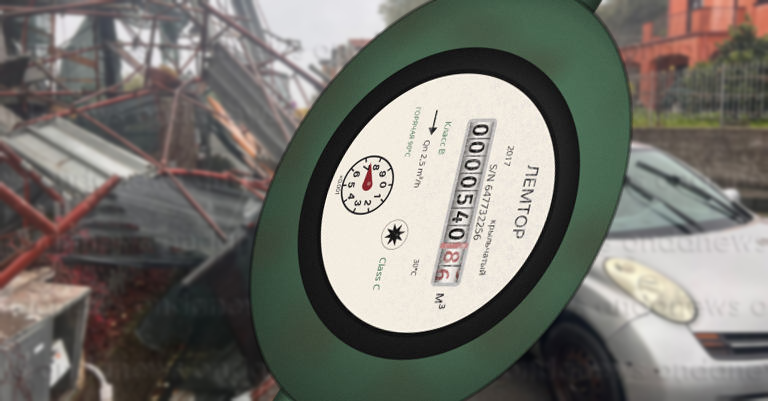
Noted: {"value": 540.857, "unit": "m³"}
